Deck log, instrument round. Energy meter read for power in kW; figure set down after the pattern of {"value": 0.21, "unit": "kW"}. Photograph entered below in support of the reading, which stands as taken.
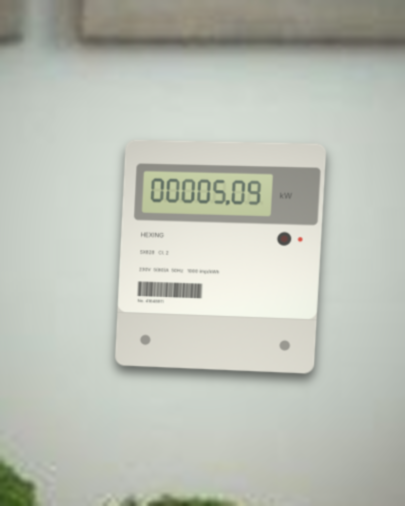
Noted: {"value": 5.09, "unit": "kW"}
